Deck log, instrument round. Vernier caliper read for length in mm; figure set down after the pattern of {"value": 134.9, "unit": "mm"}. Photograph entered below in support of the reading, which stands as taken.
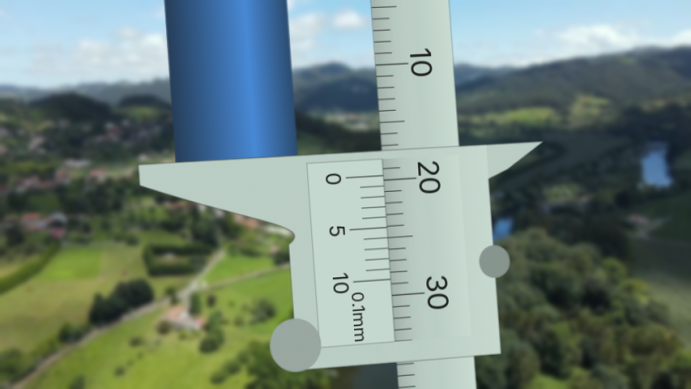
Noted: {"value": 19.6, "unit": "mm"}
